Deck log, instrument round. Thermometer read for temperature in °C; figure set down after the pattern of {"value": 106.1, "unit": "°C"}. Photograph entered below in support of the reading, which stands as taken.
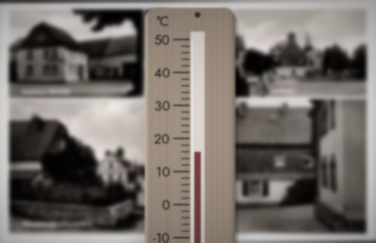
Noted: {"value": 16, "unit": "°C"}
